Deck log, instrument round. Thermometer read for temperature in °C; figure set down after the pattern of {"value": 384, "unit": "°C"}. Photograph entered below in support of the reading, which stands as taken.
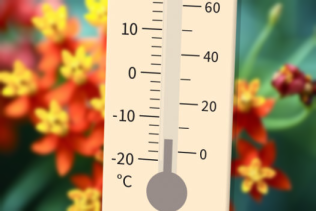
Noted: {"value": -15, "unit": "°C"}
